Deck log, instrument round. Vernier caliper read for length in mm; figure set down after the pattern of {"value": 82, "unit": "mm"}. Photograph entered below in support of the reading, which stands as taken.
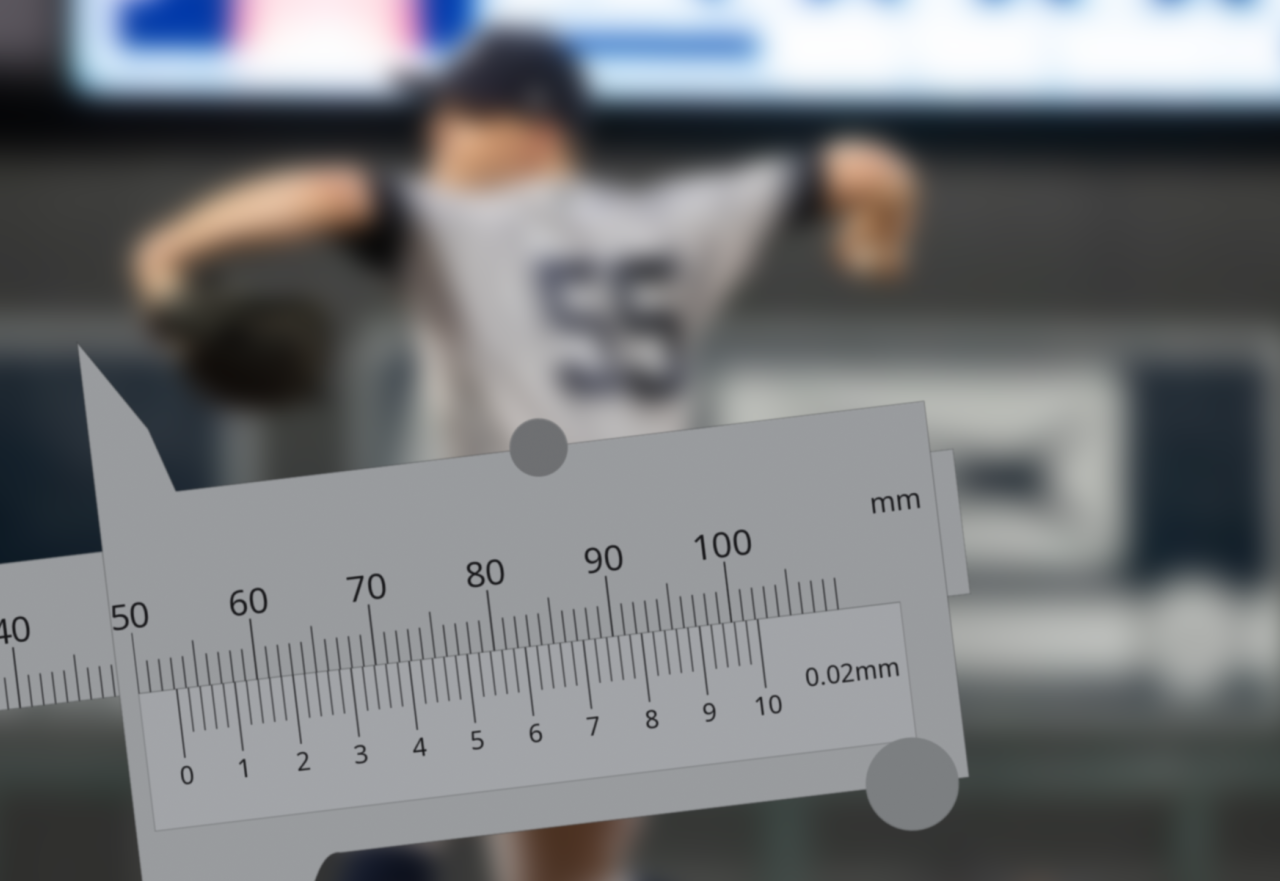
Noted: {"value": 53.2, "unit": "mm"}
